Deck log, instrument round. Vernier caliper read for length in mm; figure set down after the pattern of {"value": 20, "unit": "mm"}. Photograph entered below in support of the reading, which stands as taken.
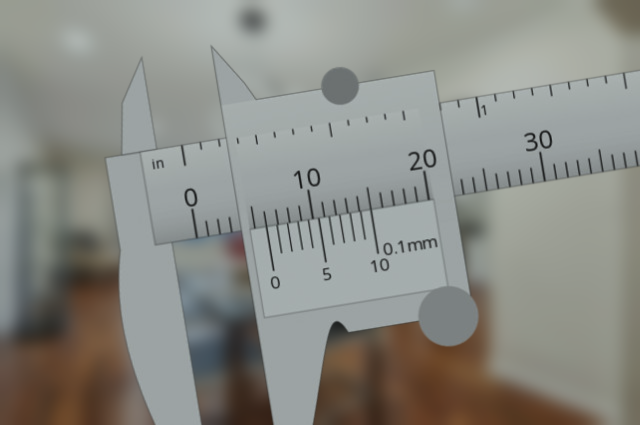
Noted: {"value": 6.0, "unit": "mm"}
